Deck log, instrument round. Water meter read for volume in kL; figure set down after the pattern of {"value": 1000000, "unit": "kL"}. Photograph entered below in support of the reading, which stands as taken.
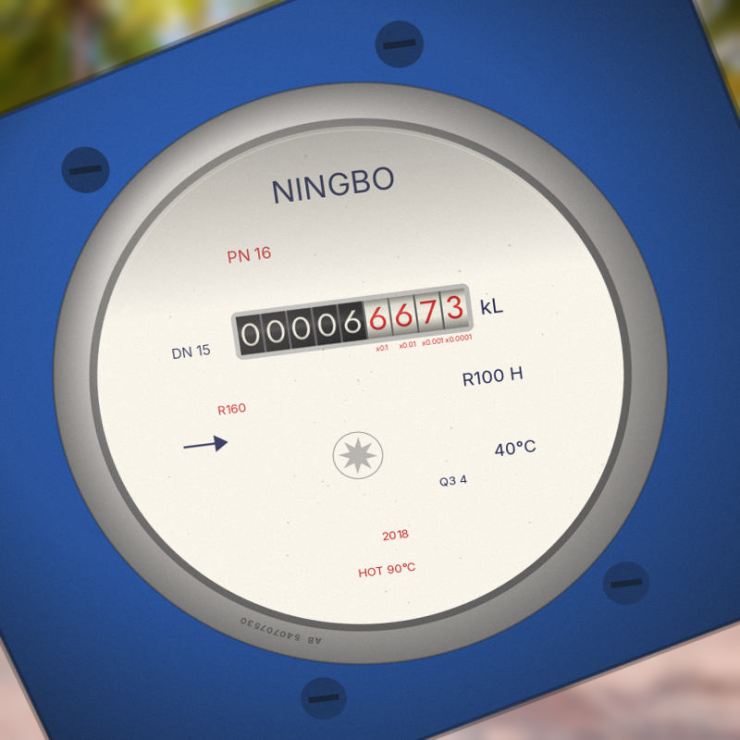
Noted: {"value": 6.6673, "unit": "kL"}
